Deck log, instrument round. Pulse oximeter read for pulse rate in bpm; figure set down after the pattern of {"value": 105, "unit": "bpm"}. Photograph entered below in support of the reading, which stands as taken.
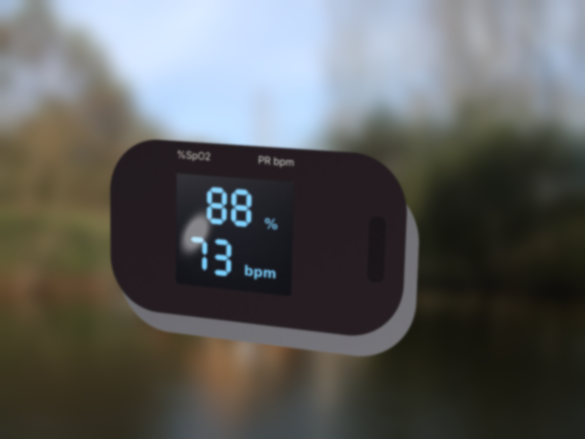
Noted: {"value": 73, "unit": "bpm"}
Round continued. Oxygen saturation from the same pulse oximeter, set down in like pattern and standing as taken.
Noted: {"value": 88, "unit": "%"}
